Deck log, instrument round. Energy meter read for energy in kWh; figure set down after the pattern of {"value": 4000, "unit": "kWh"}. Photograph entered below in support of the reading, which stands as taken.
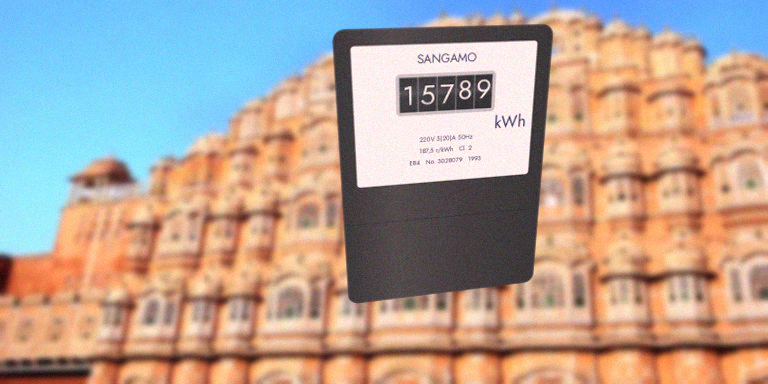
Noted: {"value": 15789, "unit": "kWh"}
